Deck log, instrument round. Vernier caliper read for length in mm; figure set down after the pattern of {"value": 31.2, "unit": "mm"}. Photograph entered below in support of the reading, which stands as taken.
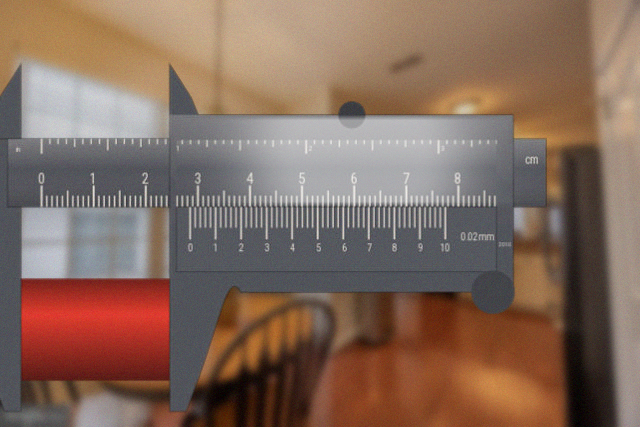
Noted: {"value": 28.5, "unit": "mm"}
